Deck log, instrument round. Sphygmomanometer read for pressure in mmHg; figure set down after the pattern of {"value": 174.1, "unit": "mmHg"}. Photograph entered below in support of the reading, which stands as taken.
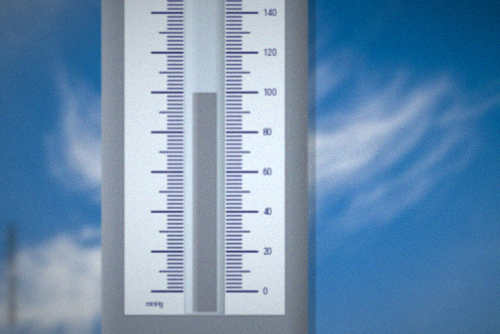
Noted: {"value": 100, "unit": "mmHg"}
